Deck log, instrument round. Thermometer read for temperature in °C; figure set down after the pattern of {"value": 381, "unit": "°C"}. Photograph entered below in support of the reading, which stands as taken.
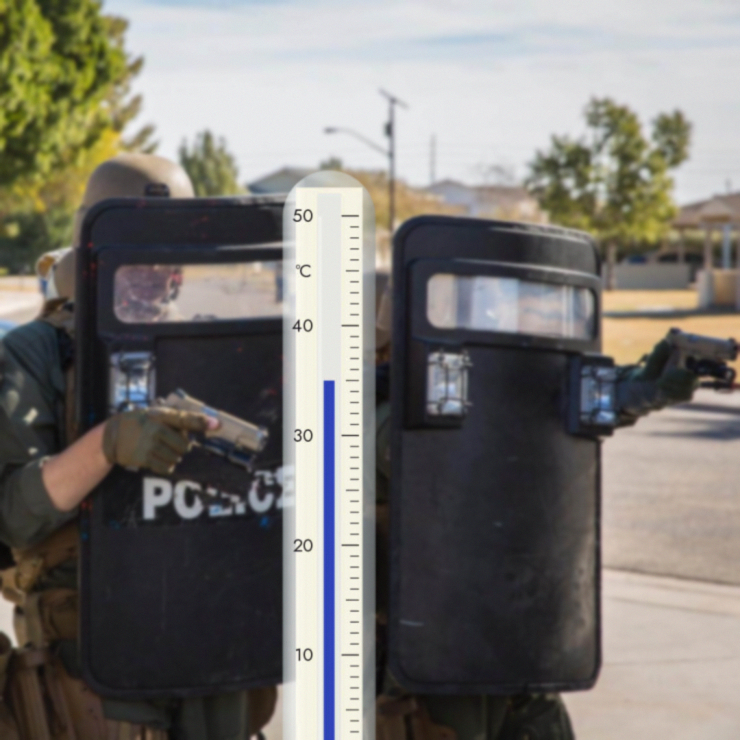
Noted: {"value": 35, "unit": "°C"}
